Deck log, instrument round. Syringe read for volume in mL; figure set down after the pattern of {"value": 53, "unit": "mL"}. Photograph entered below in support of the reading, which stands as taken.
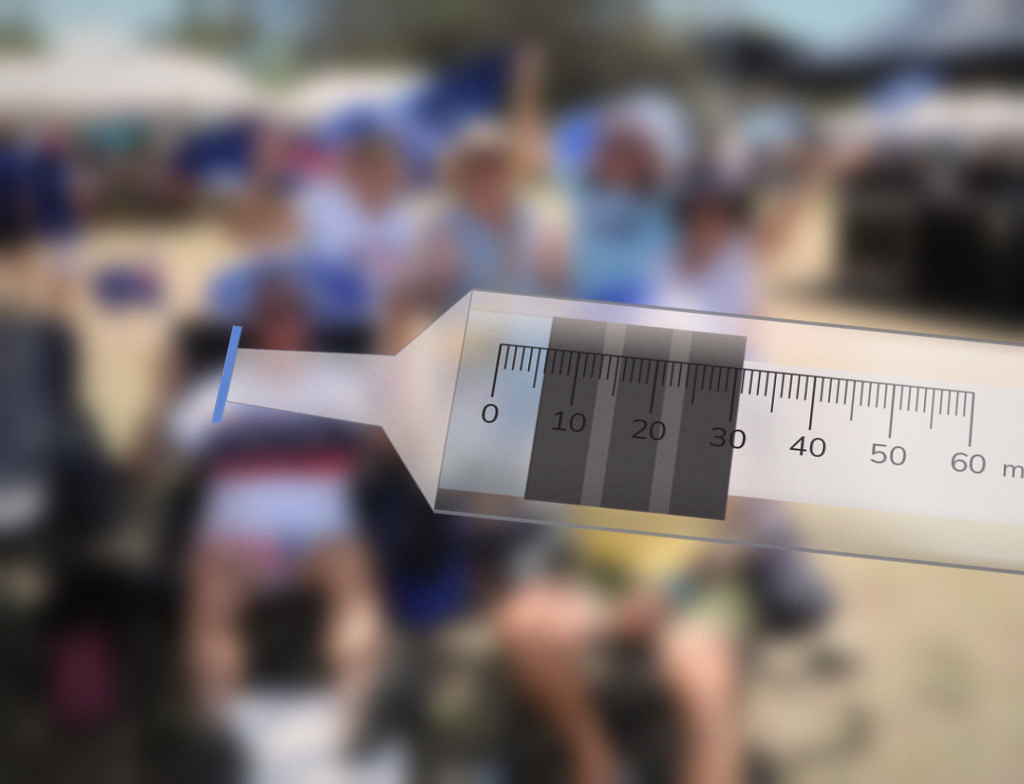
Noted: {"value": 6, "unit": "mL"}
